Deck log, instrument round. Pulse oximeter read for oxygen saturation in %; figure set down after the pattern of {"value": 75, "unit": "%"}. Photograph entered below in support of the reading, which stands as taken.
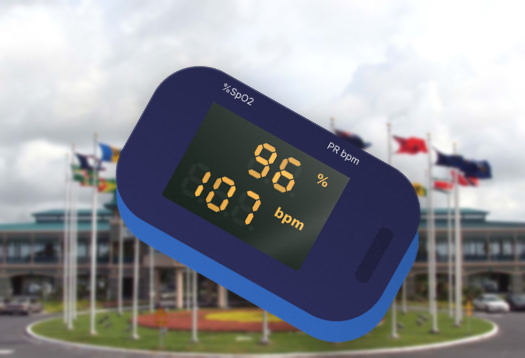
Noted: {"value": 96, "unit": "%"}
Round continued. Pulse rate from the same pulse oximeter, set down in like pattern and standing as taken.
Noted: {"value": 107, "unit": "bpm"}
